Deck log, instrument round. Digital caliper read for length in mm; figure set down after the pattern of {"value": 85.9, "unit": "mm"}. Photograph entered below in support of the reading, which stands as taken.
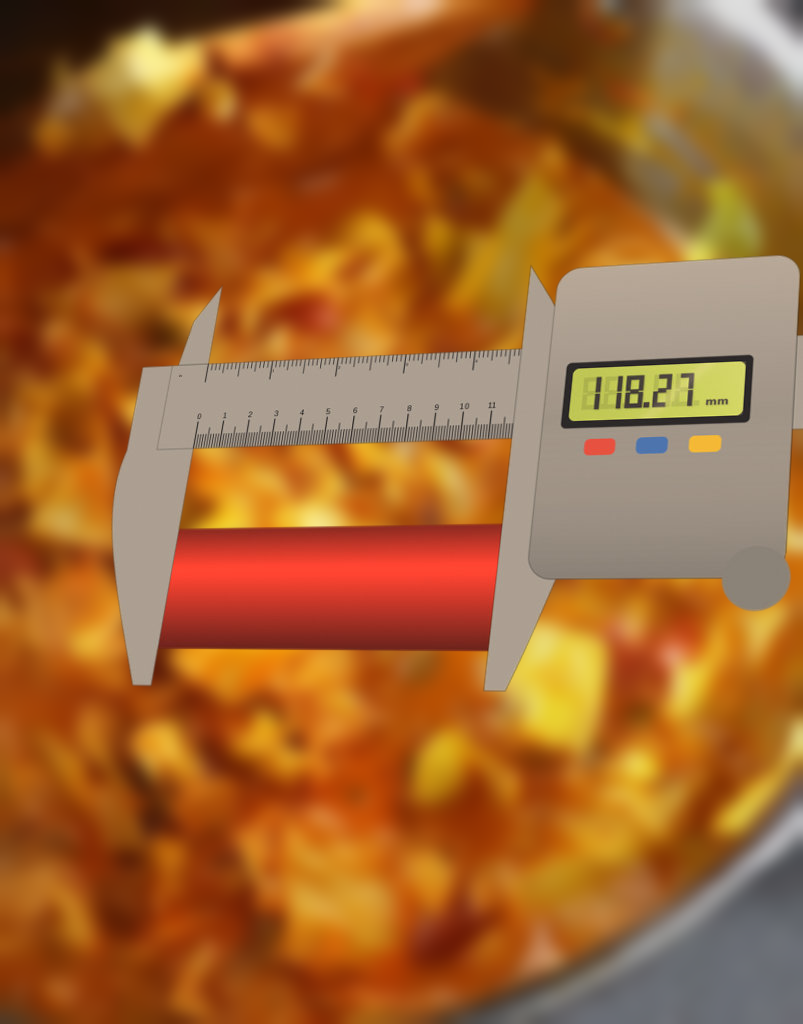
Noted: {"value": 118.27, "unit": "mm"}
